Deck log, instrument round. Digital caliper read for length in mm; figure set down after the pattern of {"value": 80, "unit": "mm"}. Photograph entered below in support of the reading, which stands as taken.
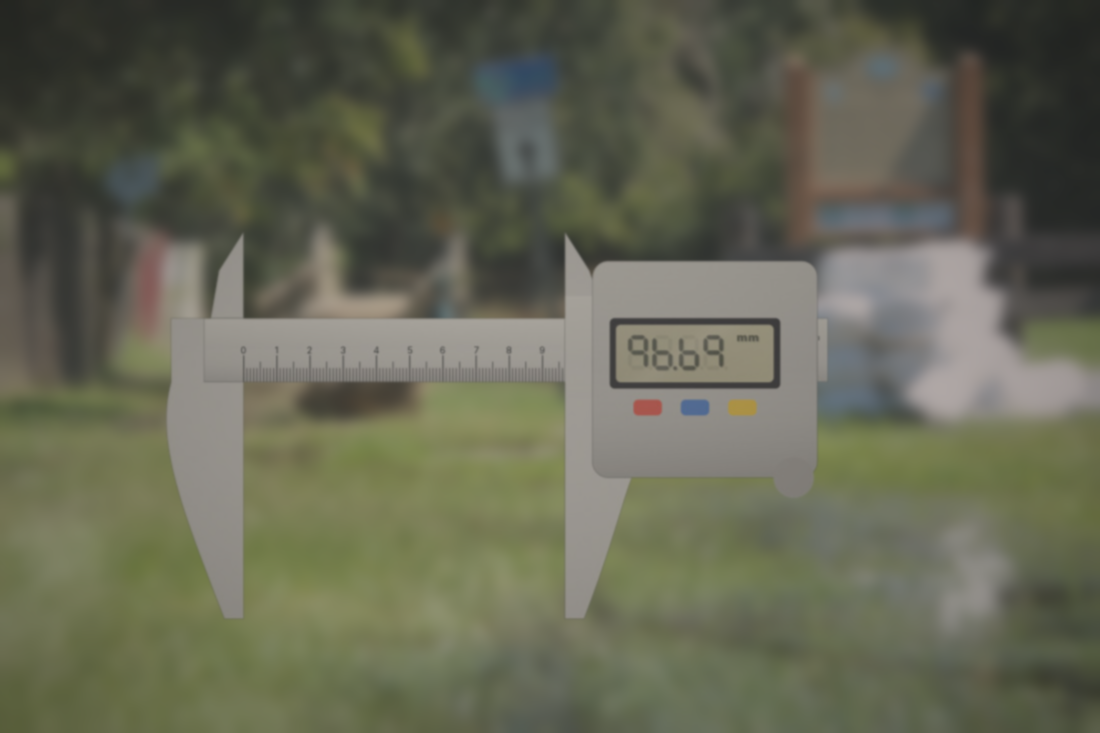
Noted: {"value": 96.69, "unit": "mm"}
